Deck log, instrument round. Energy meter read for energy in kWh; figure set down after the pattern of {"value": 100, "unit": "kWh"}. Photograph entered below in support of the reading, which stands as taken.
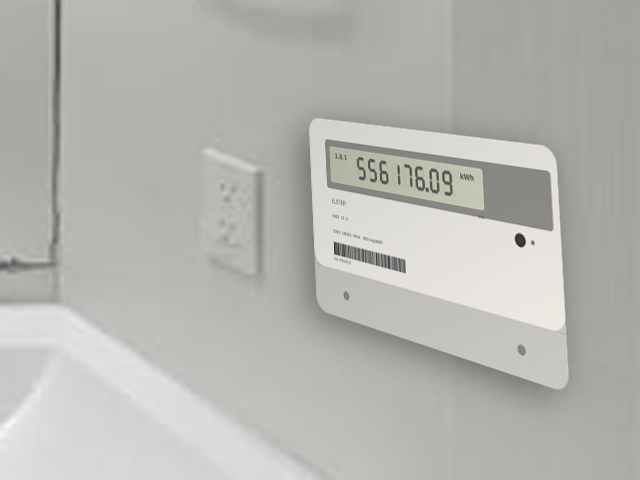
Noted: {"value": 556176.09, "unit": "kWh"}
